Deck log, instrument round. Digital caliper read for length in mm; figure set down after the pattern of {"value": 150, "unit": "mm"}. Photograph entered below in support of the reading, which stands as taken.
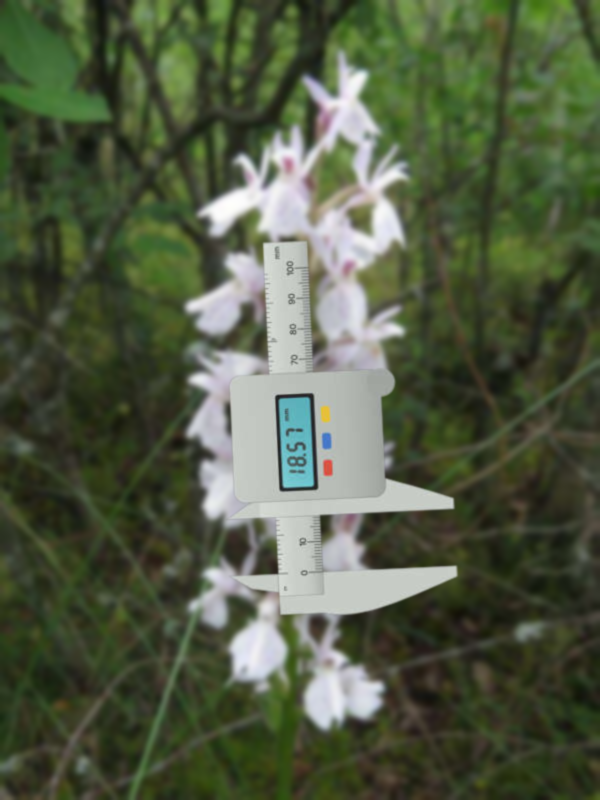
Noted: {"value": 18.57, "unit": "mm"}
